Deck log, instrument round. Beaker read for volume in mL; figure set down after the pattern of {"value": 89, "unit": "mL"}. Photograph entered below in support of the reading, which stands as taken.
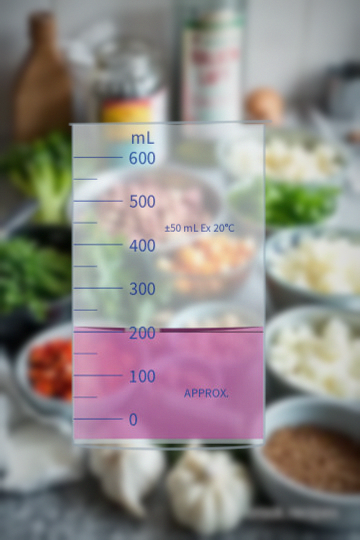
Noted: {"value": 200, "unit": "mL"}
